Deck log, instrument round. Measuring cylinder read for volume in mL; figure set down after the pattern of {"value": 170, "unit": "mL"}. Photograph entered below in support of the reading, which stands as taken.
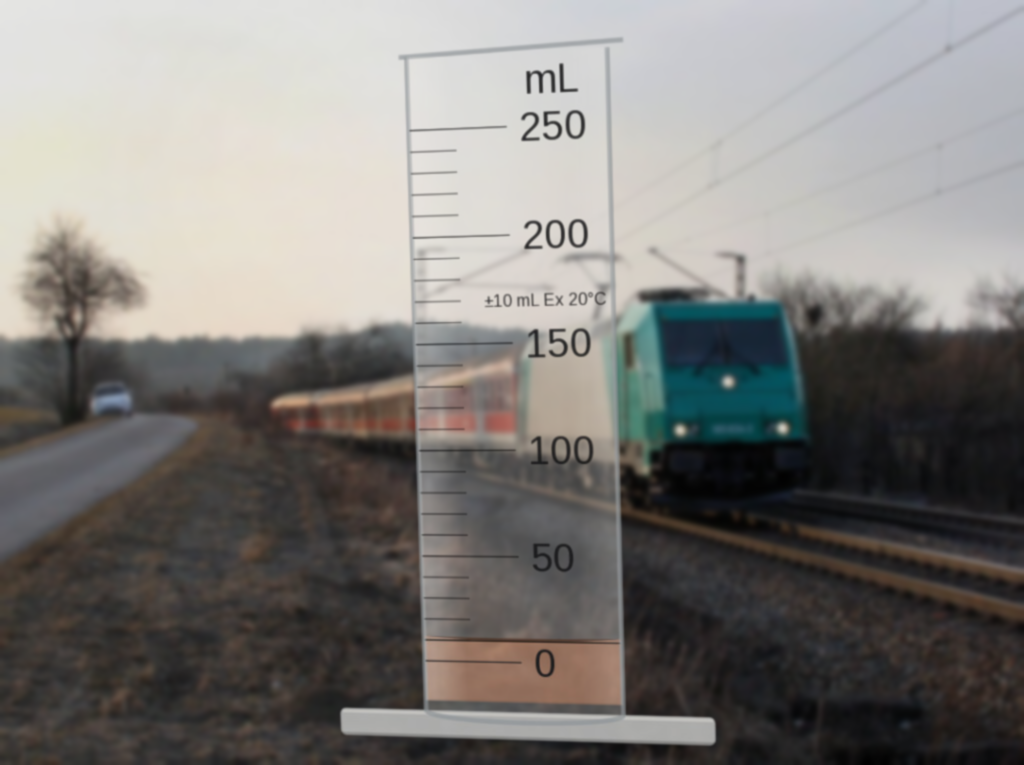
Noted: {"value": 10, "unit": "mL"}
